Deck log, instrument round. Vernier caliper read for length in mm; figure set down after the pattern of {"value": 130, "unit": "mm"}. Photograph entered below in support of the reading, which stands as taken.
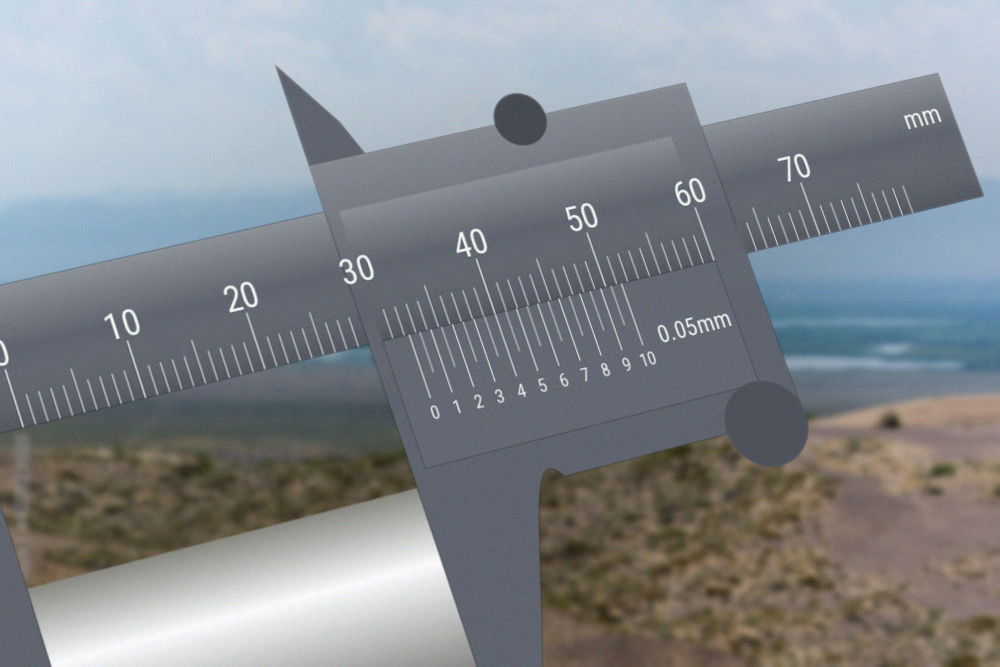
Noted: {"value": 32.4, "unit": "mm"}
